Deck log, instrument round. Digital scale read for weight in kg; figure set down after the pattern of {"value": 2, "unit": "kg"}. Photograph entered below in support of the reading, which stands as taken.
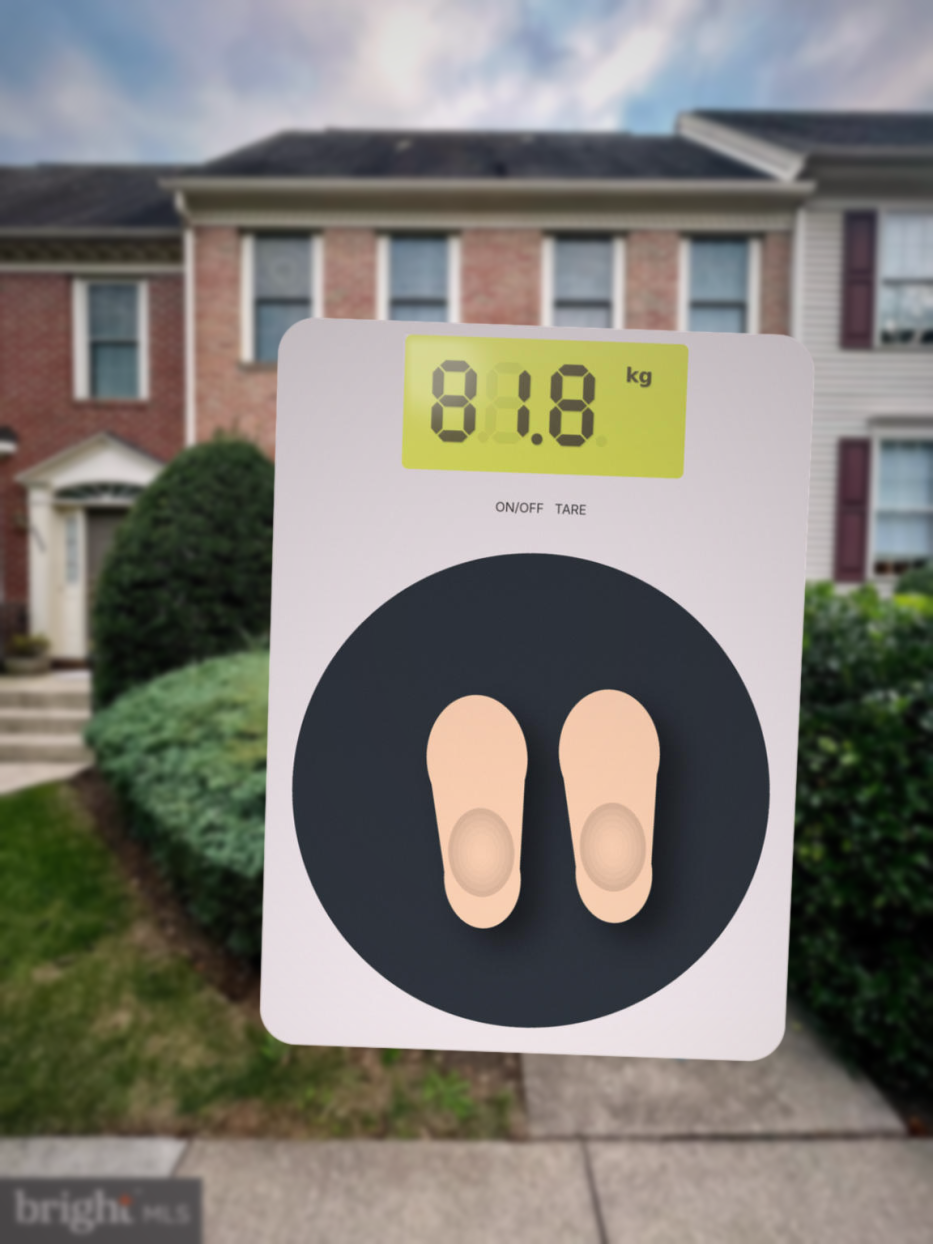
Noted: {"value": 81.8, "unit": "kg"}
